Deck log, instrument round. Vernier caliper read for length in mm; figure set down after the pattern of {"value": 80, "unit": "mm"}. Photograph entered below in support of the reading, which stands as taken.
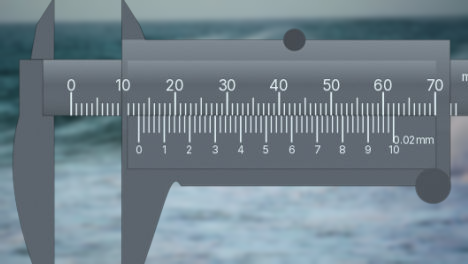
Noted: {"value": 13.0, "unit": "mm"}
